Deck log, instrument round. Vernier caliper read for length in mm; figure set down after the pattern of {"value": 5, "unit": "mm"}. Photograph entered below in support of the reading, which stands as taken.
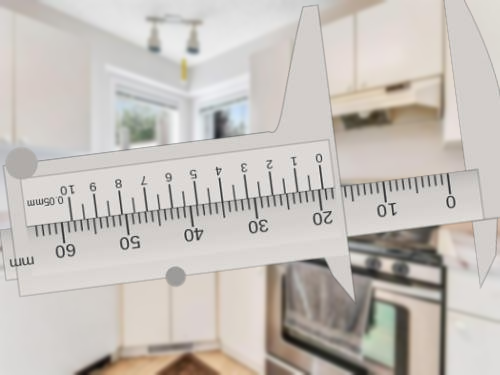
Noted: {"value": 19.4, "unit": "mm"}
